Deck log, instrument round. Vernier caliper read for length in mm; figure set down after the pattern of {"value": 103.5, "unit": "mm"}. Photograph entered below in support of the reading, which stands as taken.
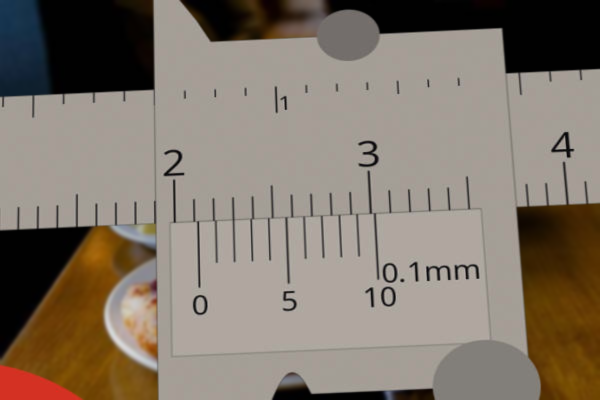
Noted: {"value": 21.2, "unit": "mm"}
